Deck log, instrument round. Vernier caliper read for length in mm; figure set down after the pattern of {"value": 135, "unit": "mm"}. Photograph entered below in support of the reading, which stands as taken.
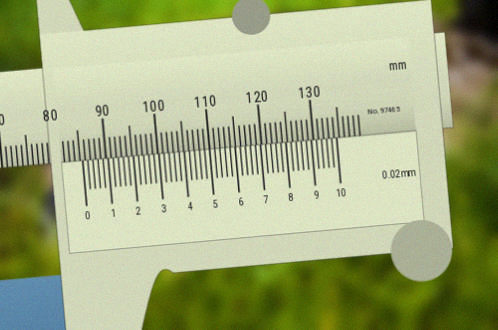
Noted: {"value": 85.5, "unit": "mm"}
